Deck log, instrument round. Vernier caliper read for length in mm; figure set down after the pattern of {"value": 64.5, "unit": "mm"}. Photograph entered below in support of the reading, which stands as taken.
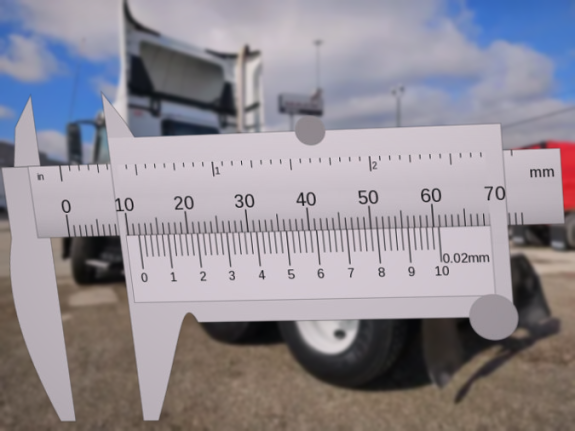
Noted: {"value": 11.8, "unit": "mm"}
